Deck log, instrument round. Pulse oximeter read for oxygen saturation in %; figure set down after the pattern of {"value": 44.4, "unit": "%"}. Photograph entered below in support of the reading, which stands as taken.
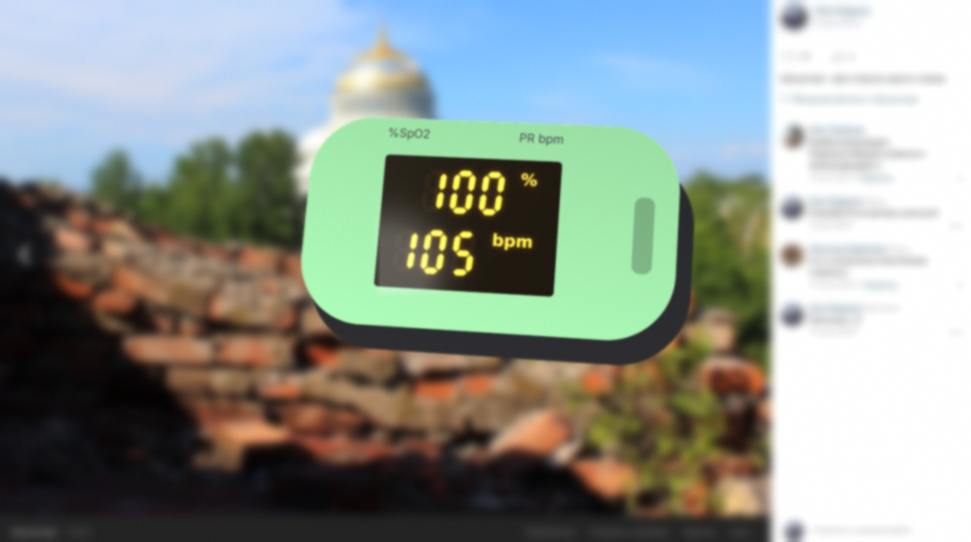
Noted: {"value": 100, "unit": "%"}
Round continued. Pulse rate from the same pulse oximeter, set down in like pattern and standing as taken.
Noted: {"value": 105, "unit": "bpm"}
